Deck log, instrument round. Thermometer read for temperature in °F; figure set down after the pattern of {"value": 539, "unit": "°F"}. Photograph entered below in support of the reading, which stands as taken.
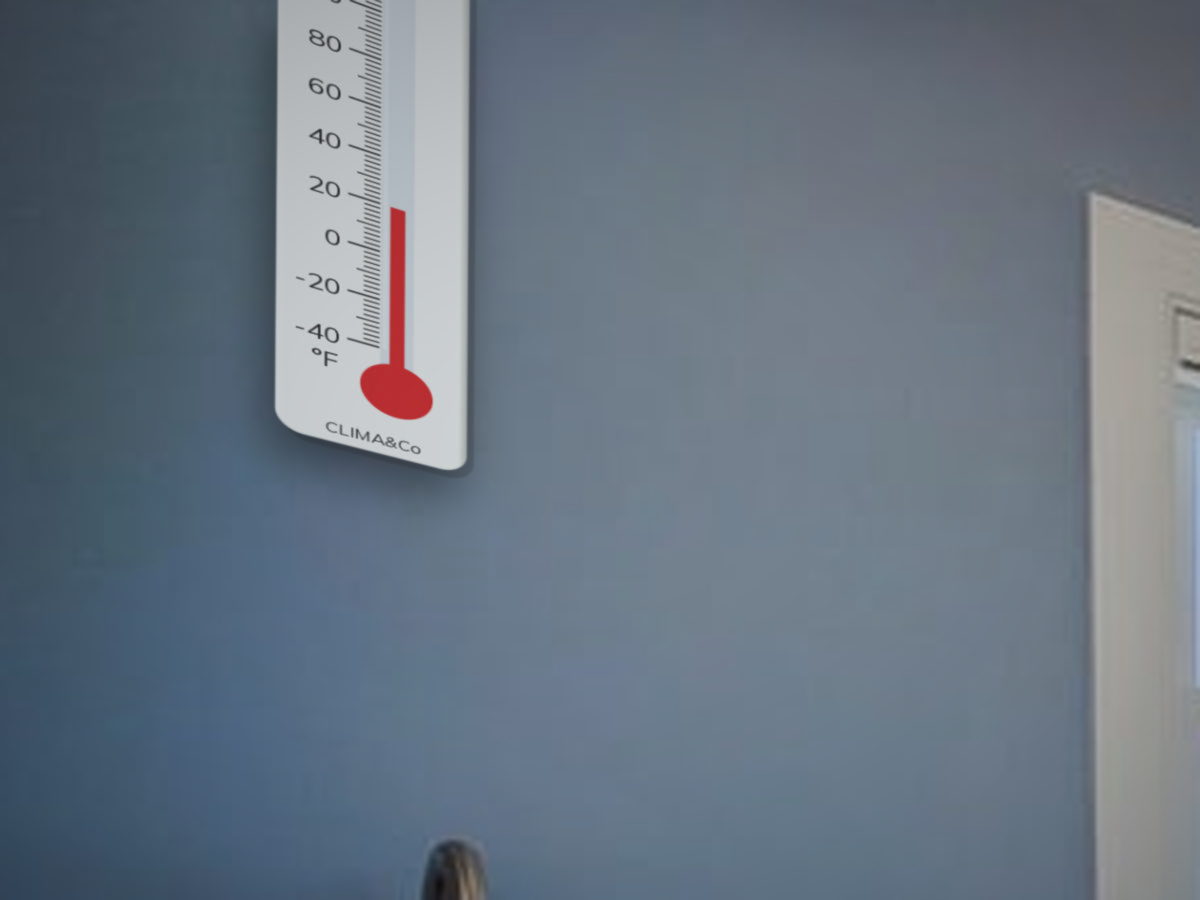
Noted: {"value": 20, "unit": "°F"}
